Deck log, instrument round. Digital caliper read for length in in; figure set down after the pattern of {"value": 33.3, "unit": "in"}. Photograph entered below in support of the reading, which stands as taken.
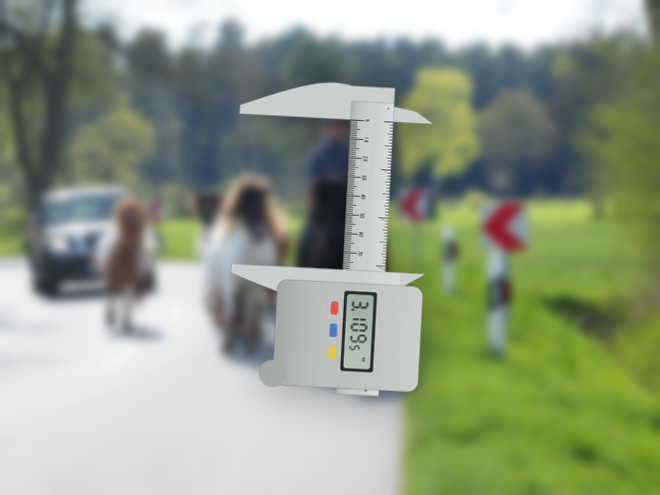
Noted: {"value": 3.1095, "unit": "in"}
